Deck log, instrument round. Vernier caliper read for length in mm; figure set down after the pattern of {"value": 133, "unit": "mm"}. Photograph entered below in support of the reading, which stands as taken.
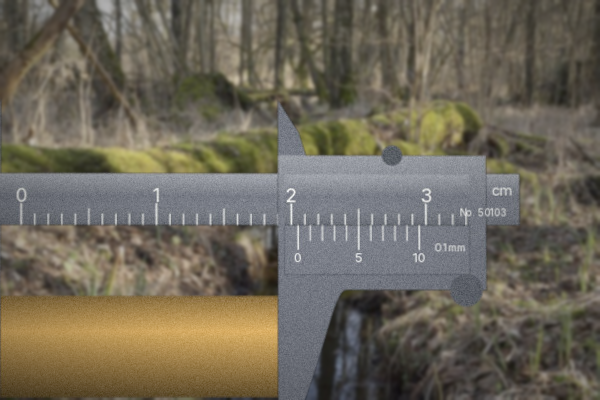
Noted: {"value": 20.5, "unit": "mm"}
